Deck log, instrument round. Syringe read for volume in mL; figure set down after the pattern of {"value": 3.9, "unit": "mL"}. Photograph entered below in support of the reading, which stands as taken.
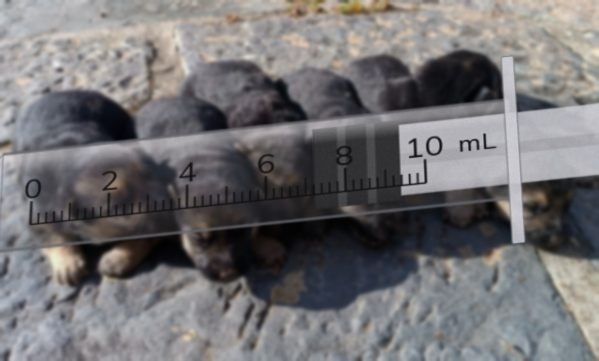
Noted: {"value": 7.2, "unit": "mL"}
